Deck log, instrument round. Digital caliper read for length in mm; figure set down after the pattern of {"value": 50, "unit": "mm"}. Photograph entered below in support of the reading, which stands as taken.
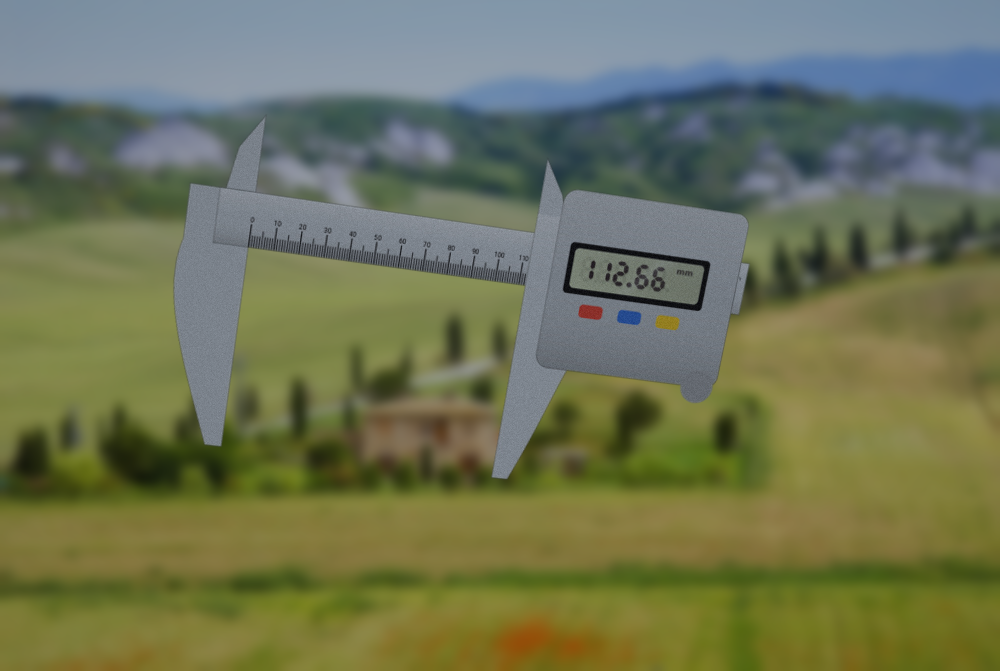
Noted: {"value": 112.66, "unit": "mm"}
